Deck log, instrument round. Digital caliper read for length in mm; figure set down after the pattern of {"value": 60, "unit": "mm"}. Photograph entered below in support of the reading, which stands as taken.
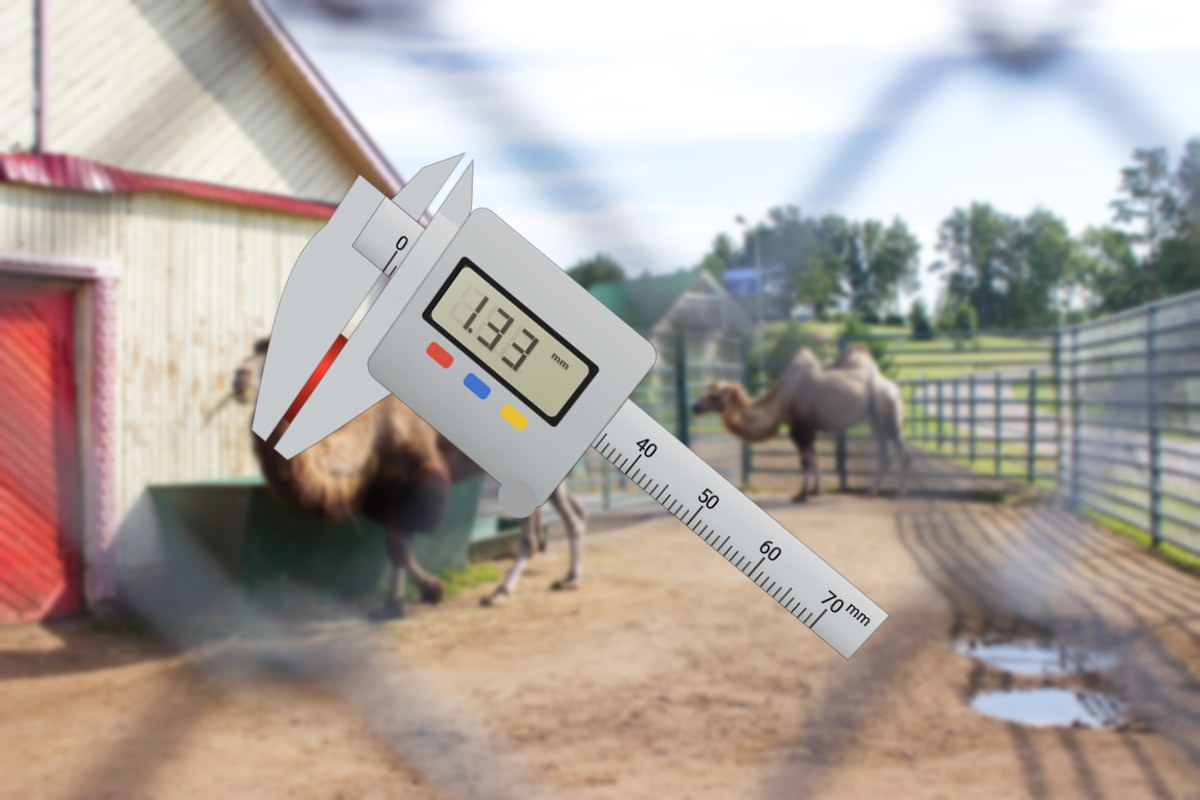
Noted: {"value": 1.33, "unit": "mm"}
